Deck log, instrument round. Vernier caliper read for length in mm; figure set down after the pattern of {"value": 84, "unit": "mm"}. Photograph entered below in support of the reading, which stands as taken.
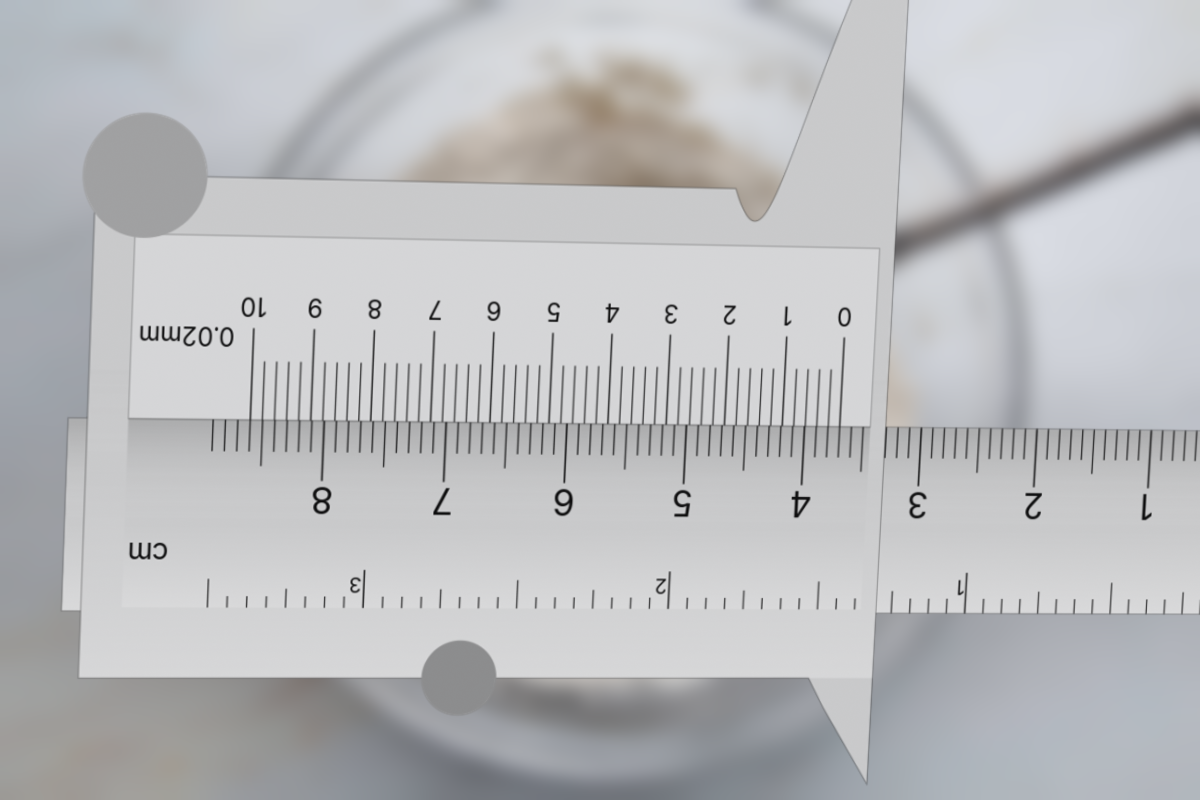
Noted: {"value": 37.0, "unit": "mm"}
